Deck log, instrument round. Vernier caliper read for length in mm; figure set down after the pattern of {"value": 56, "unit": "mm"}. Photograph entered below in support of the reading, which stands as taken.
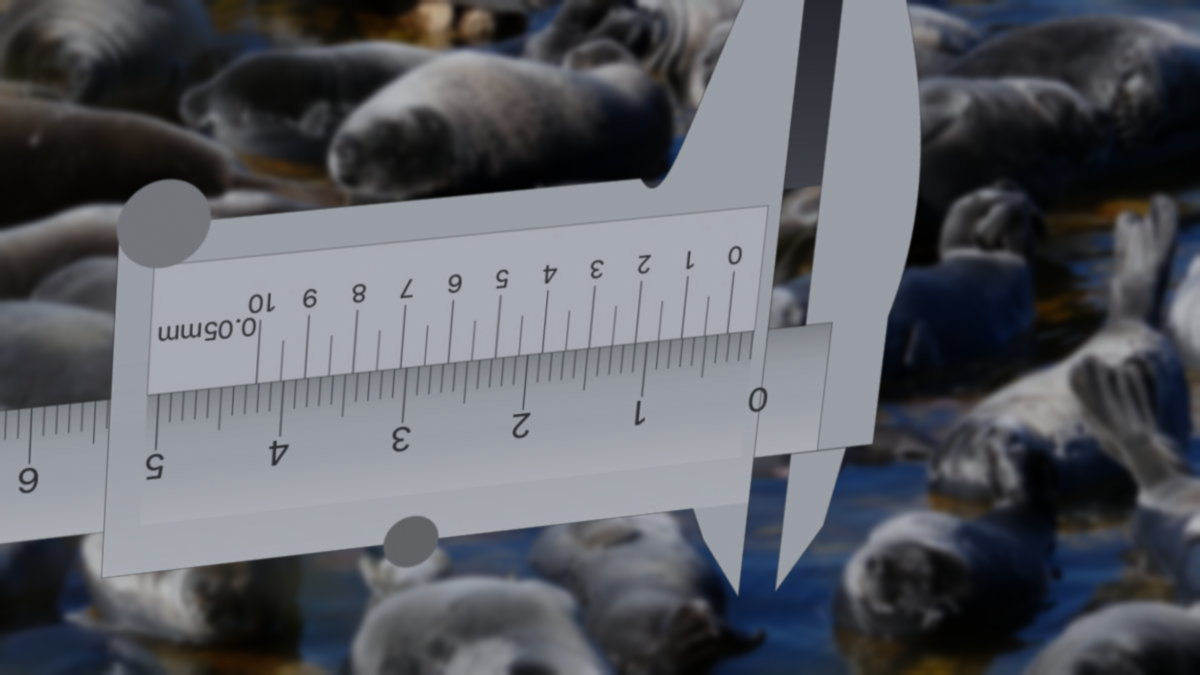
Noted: {"value": 3.2, "unit": "mm"}
